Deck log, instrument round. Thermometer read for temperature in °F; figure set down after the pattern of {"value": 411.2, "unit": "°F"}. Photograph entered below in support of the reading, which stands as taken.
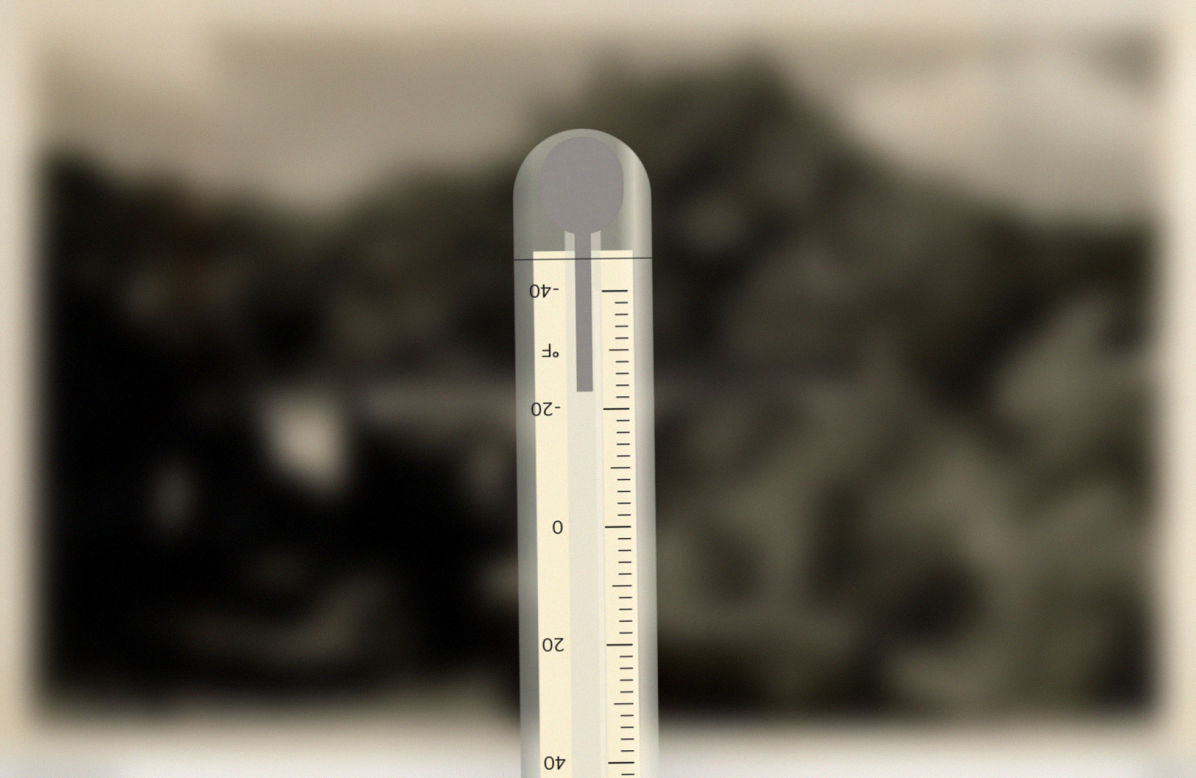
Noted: {"value": -23, "unit": "°F"}
